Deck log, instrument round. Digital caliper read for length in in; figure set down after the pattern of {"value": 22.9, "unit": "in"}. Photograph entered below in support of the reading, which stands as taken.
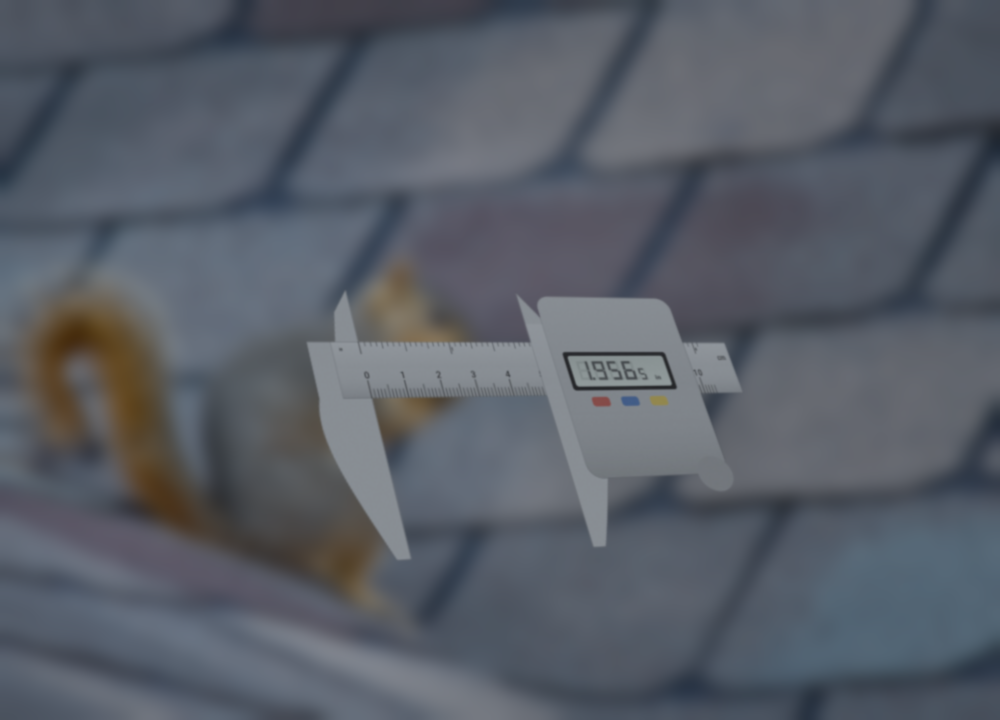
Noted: {"value": 1.9565, "unit": "in"}
